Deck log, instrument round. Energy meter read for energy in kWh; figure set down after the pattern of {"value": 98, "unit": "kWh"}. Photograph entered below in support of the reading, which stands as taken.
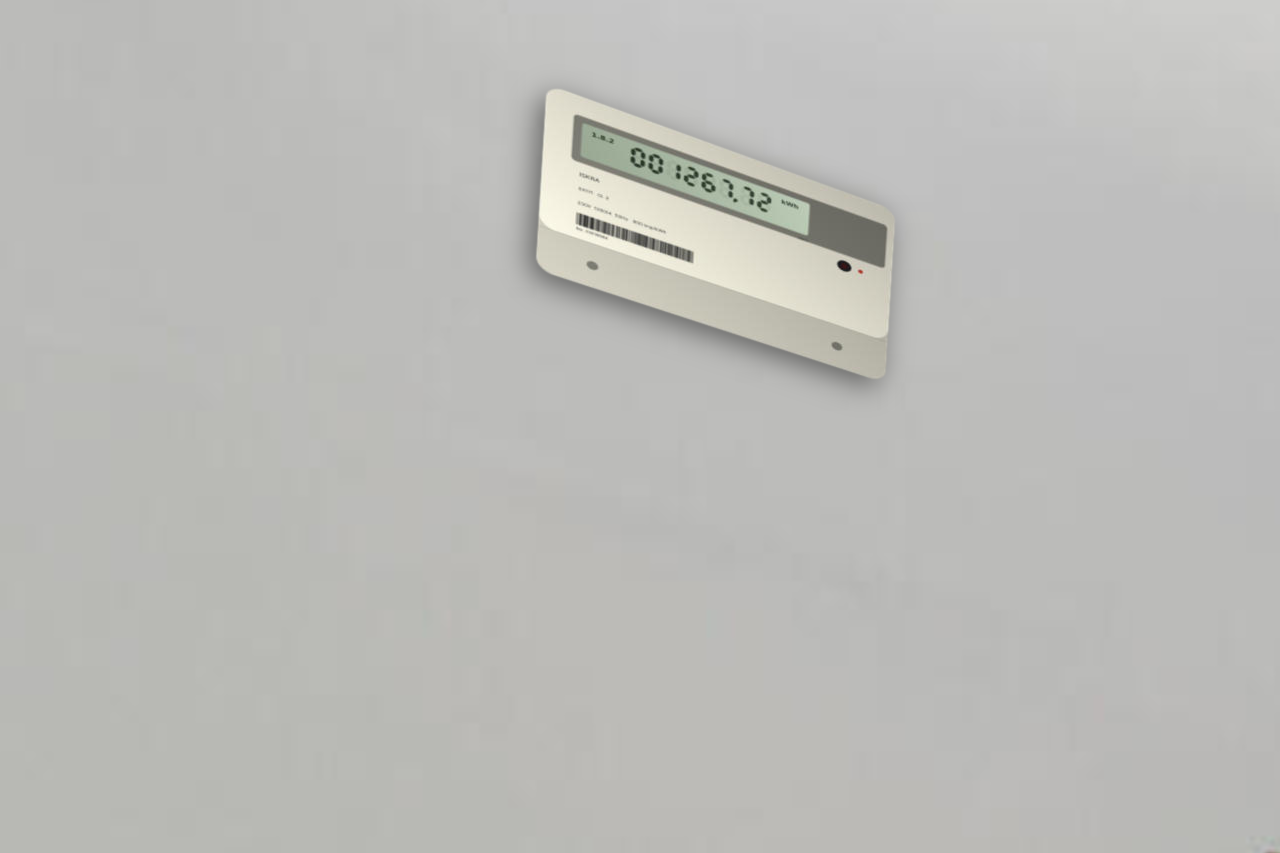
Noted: {"value": 1267.72, "unit": "kWh"}
